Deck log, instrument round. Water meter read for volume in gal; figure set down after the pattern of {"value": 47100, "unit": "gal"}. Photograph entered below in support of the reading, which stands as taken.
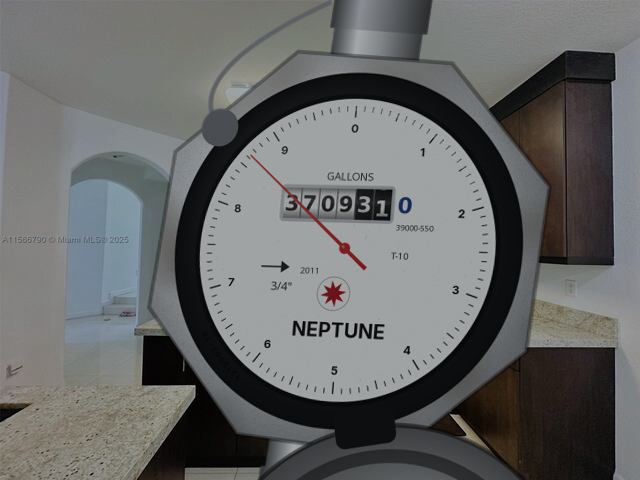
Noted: {"value": 3709308.6, "unit": "gal"}
